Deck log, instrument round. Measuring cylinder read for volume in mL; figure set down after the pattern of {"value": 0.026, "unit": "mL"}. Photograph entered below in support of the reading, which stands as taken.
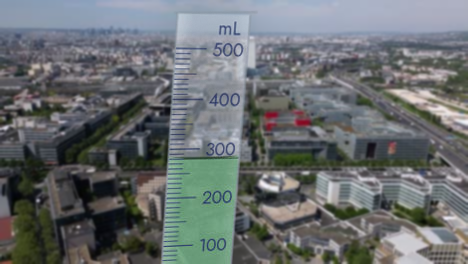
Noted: {"value": 280, "unit": "mL"}
